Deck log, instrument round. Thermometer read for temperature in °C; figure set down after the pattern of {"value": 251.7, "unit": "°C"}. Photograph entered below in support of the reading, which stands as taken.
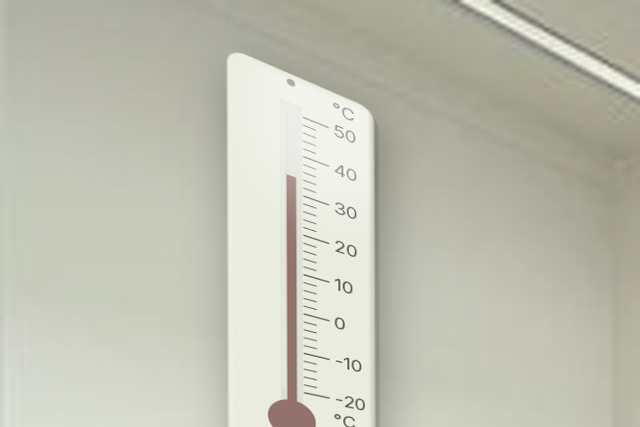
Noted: {"value": 34, "unit": "°C"}
